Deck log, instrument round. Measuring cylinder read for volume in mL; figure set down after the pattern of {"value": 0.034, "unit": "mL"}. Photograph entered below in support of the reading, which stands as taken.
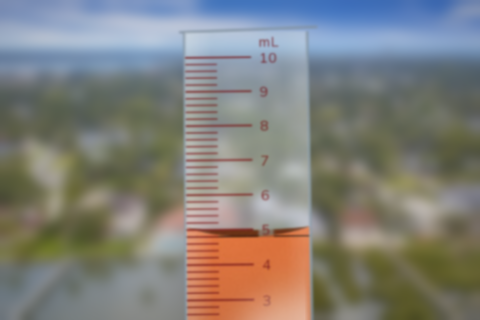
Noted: {"value": 4.8, "unit": "mL"}
